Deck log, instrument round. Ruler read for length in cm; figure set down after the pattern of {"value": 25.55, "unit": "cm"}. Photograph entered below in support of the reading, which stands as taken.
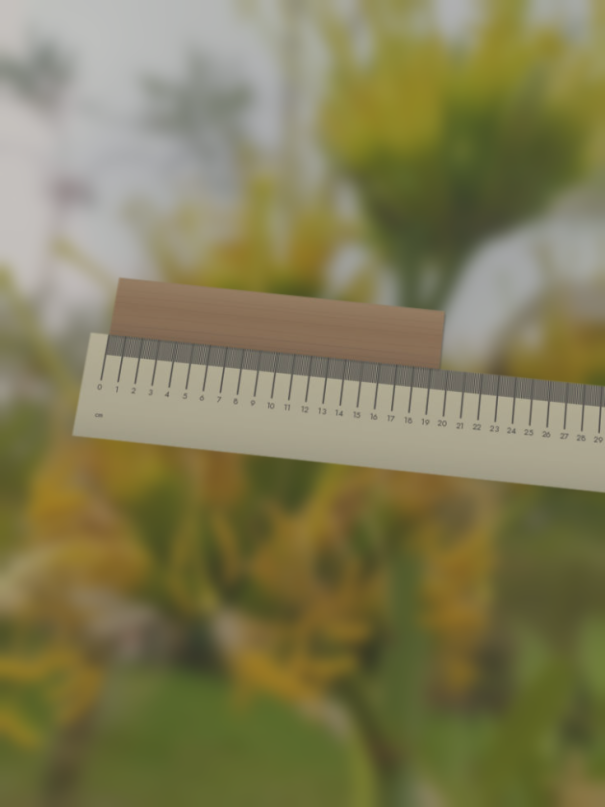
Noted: {"value": 19.5, "unit": "cm"}
